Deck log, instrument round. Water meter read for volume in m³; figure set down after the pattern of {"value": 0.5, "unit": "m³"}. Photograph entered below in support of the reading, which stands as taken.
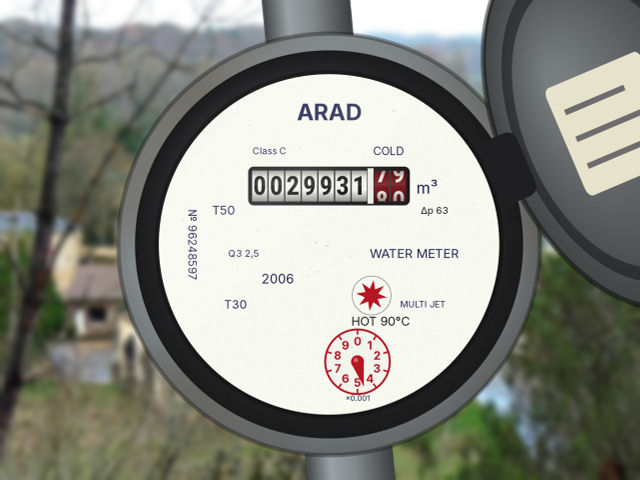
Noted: {"value": 29931.794, "unit": "m³"}
